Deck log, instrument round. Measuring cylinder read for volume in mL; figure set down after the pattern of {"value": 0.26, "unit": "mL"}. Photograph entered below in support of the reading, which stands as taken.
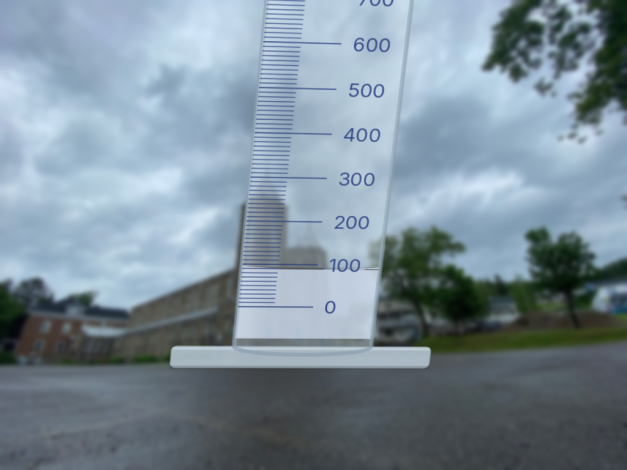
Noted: {"value": 90, "unit": "mL"}
